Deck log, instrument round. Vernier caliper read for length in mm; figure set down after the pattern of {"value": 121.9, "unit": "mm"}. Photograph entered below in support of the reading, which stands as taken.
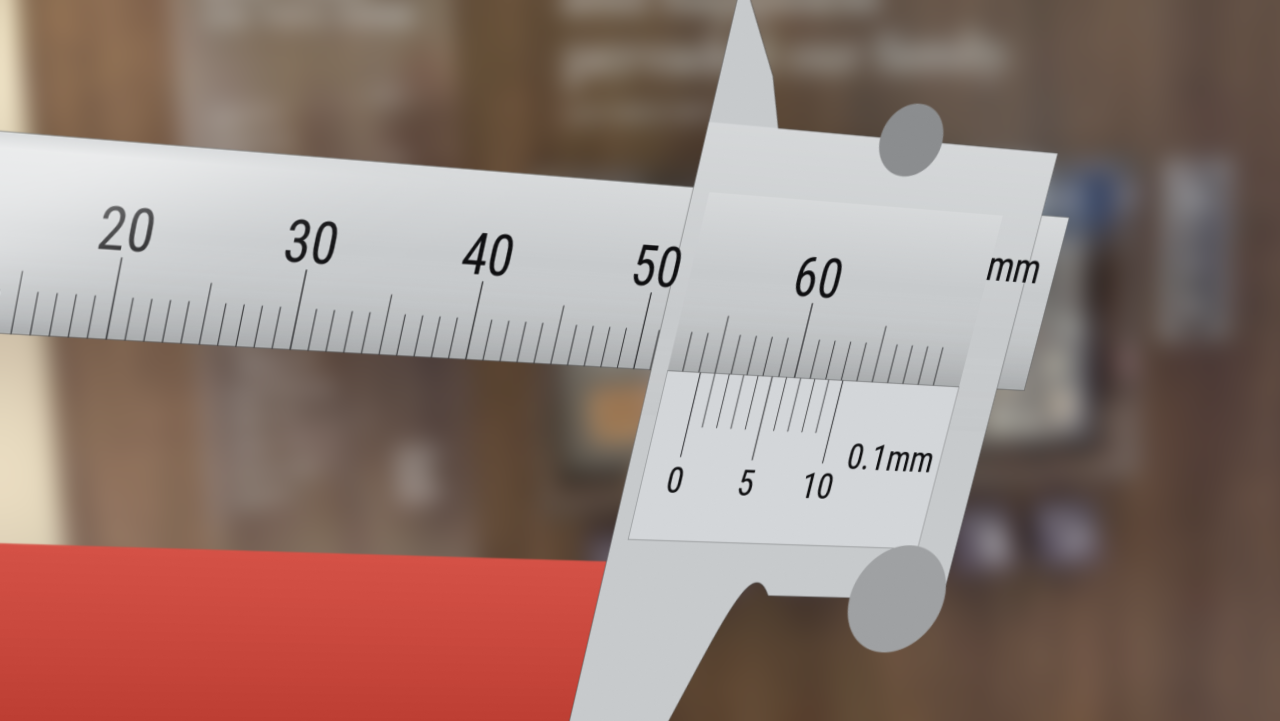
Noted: {"value": 54.1, "unit": "mm"}
